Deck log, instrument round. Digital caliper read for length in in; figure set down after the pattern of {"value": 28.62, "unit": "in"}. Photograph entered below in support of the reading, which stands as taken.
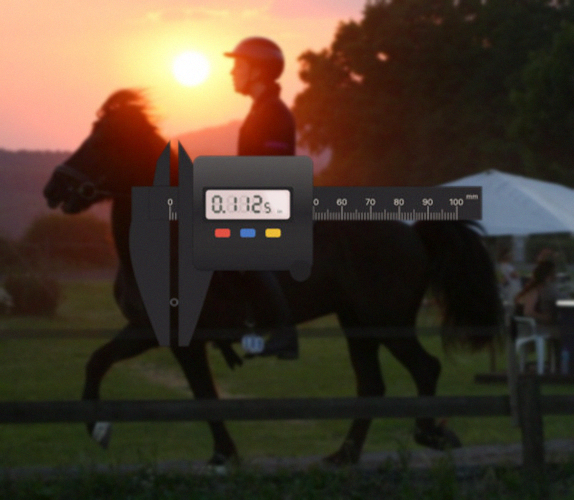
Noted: {"value": 0.1125, "unit": "in"}
